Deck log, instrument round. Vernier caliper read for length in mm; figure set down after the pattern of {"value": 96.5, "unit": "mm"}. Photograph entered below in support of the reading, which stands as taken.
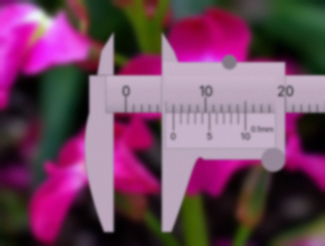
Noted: {"value": 6.0, "unit": "mm"}
